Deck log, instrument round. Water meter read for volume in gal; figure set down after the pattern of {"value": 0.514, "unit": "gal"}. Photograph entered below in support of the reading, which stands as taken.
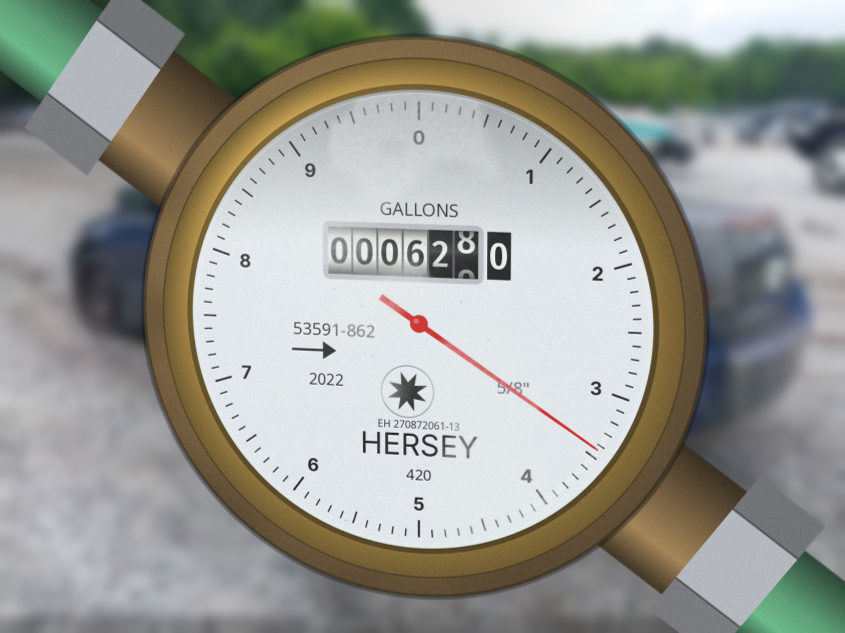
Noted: {"value": 6283.4, "unit": "gal"}
